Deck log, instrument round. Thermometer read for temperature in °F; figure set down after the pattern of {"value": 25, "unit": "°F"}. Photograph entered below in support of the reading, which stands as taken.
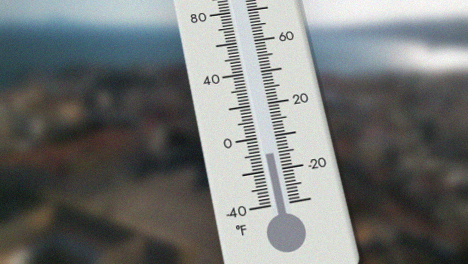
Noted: {"value": -10, "unit": "°F"}
